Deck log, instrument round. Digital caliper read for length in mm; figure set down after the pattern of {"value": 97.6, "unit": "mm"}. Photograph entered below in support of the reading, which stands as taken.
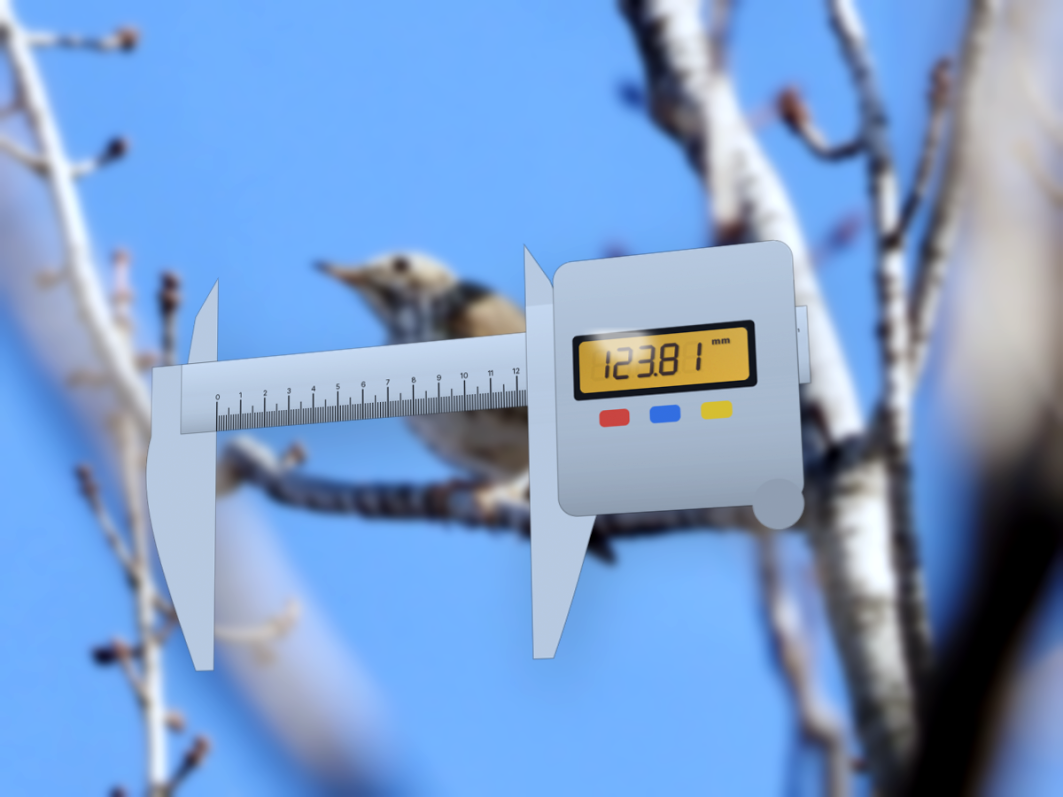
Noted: {"value": 123.81, "unit": "mm"}
